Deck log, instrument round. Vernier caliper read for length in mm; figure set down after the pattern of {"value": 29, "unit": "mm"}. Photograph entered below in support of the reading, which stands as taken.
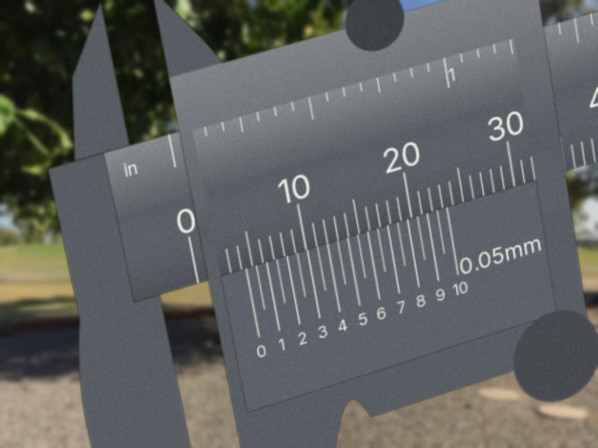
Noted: {"value": 4.4, "unit": "mm"}
